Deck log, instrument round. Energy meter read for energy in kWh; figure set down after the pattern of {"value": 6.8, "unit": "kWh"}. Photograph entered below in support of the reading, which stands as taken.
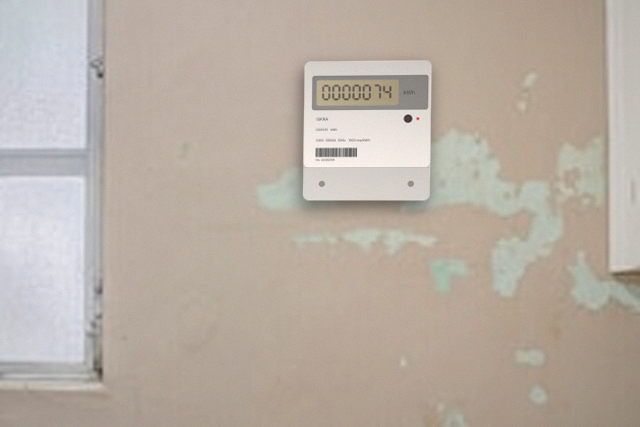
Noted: {"value": 74, "unit": "kWh"}
